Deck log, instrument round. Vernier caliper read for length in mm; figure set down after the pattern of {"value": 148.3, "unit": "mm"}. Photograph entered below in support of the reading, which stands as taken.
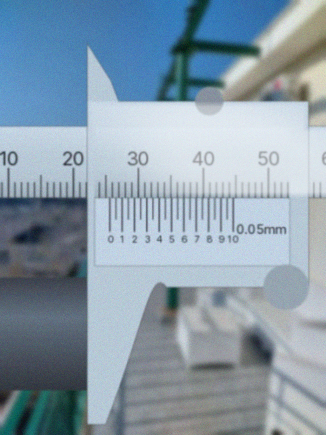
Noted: {"value": 25.6, "unit": "mm"}
